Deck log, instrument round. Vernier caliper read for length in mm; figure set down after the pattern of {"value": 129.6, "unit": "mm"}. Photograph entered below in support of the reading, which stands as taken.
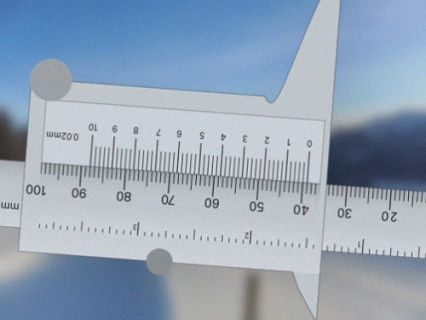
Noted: {"value": 39.0, "unit": "mm"}
